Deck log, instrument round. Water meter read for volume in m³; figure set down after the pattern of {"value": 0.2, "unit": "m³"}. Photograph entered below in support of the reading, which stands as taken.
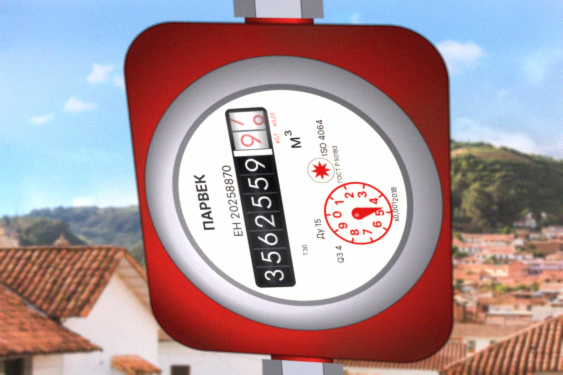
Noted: {"value": 3562559.974, "unit": "m³"}
